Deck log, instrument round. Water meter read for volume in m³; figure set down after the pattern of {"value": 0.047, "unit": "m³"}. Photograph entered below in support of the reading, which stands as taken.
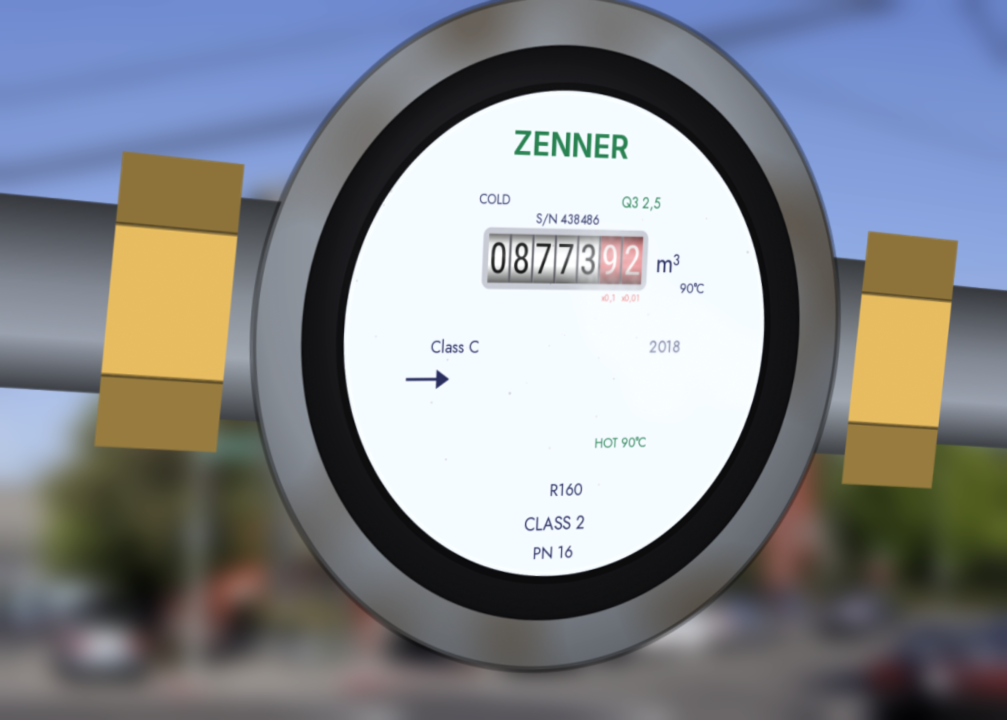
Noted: {"value": 8773.92, "unit": "m³"}
